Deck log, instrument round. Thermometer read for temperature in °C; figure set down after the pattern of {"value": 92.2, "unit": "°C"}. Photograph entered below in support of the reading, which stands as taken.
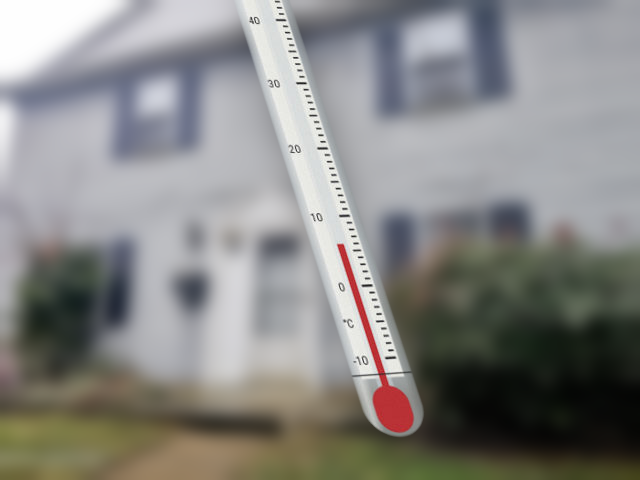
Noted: {"value": 6, "unit": "°C"}
